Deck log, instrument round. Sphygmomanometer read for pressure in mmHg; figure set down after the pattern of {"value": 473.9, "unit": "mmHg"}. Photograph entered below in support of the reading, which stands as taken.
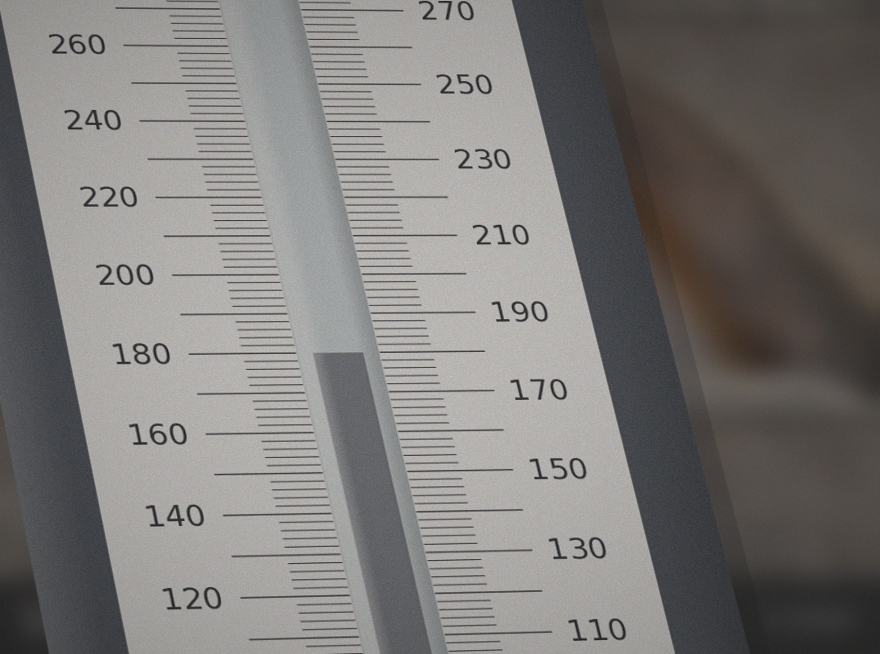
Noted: {"value": 180, "unit": "mmHg"}
